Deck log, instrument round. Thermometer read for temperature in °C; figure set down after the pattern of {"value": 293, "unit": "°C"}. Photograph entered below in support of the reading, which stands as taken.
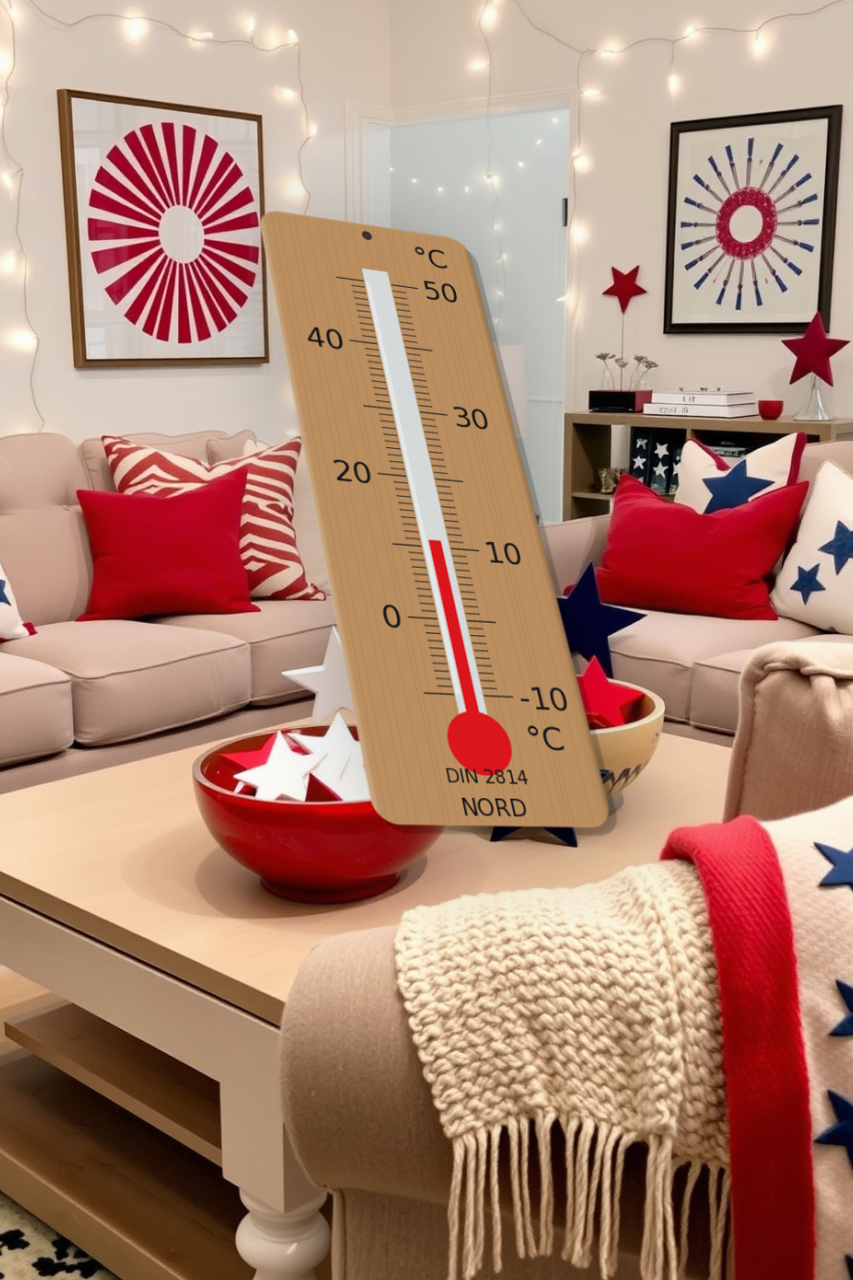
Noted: {"value": 11, "unit": "°C"}
